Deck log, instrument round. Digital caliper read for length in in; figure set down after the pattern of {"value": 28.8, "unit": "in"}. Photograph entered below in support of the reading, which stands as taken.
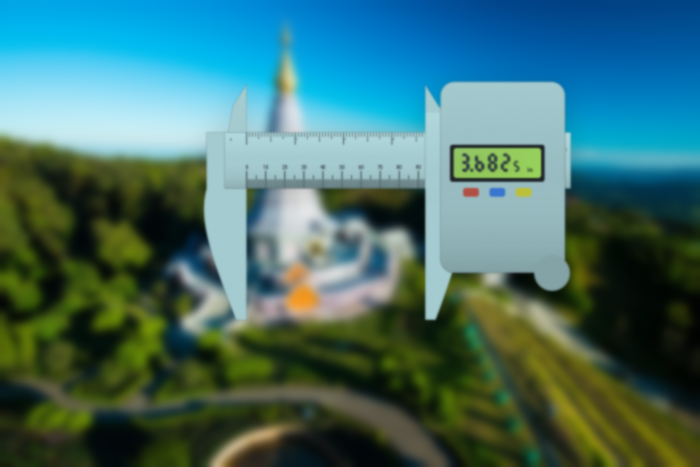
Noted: {"value": 3.6825, "unit": "in"}
